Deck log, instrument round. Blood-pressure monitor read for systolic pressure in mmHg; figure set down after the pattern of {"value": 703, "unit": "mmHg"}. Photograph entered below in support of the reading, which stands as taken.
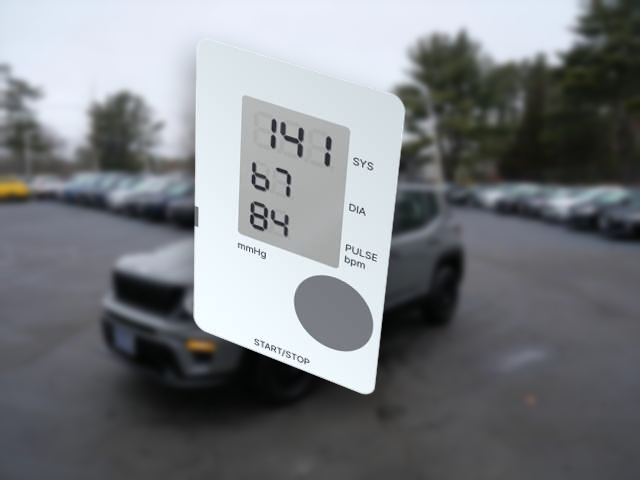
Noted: {"value": 141, "unit": "mmHg"}
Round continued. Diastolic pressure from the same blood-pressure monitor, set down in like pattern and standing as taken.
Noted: {"value": 67, "unit": "mmHg"}
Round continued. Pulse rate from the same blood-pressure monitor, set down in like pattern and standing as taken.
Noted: {"value": 84, "unit": "bpm"}
